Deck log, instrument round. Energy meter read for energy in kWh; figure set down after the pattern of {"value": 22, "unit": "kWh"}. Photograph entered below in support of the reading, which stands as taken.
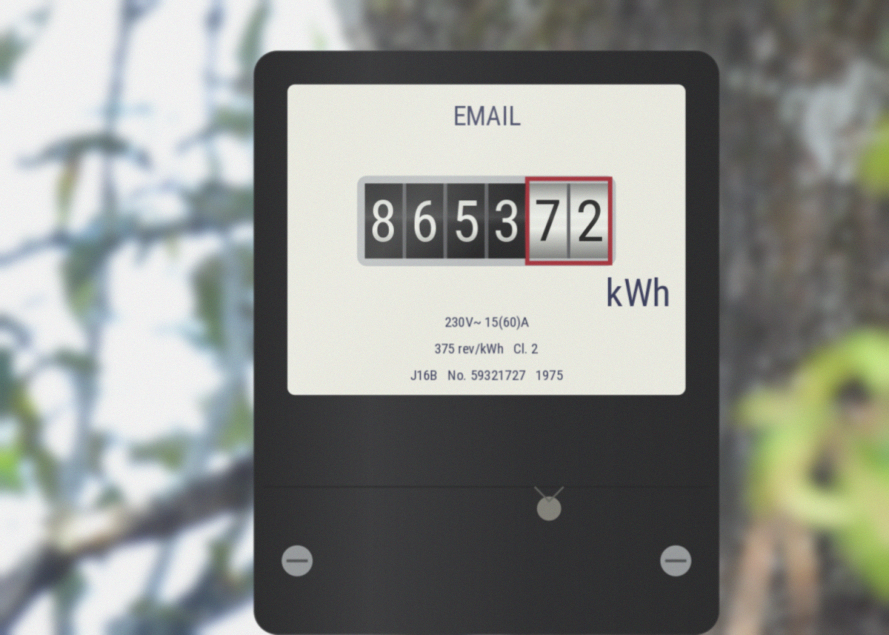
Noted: {"value": 8653.72, "unit": "kWh"}
